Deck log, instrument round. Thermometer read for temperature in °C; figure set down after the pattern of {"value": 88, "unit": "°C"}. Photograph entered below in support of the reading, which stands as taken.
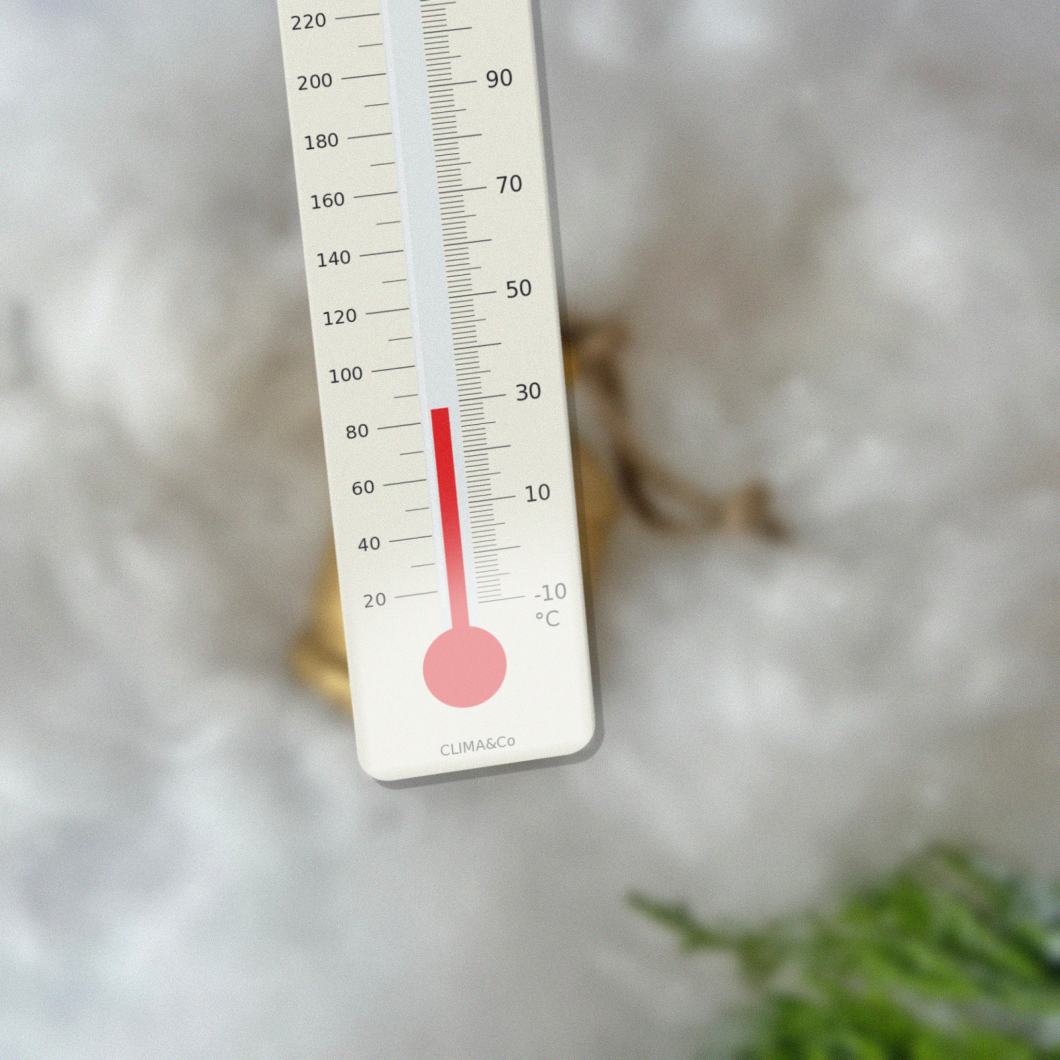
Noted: {"value": 29, "unit": "°C"}
